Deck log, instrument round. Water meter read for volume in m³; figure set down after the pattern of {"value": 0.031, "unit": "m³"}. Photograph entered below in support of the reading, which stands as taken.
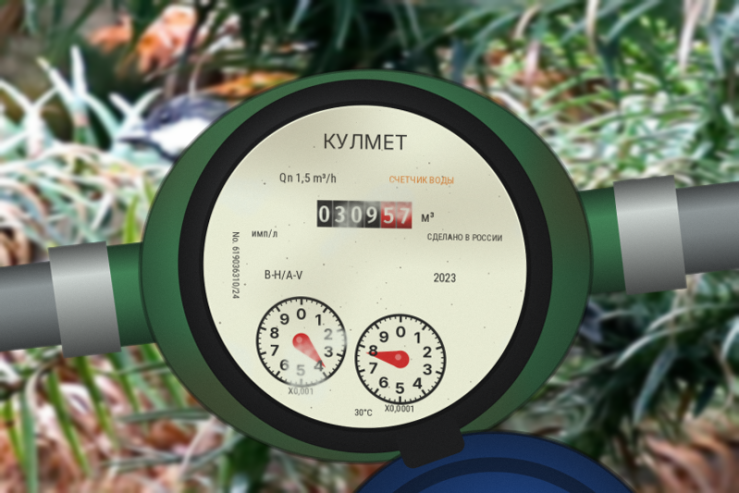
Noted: {"value": 309.5737, "unit": "m³"}
